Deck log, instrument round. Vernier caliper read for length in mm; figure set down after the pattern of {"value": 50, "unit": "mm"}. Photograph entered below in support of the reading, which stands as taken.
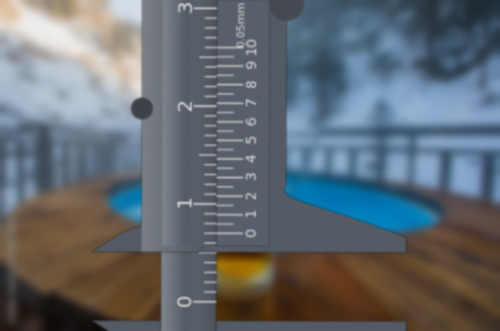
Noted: {"value": 7.0, "unit": "mm"}
